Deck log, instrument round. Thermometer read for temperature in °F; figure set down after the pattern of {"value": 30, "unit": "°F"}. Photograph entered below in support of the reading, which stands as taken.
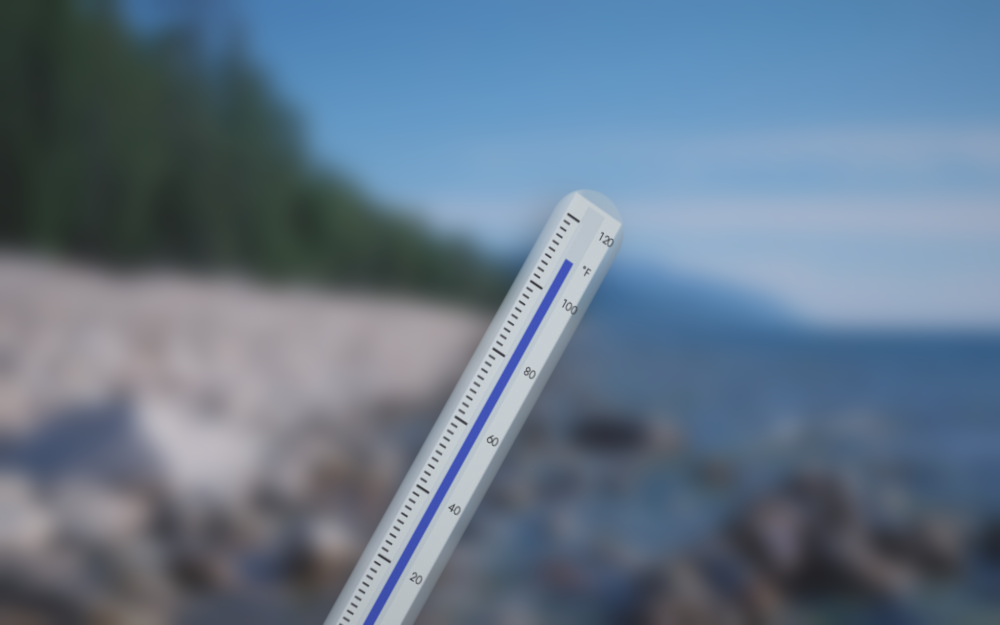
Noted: {"value": 110, "unit": "°F"}
